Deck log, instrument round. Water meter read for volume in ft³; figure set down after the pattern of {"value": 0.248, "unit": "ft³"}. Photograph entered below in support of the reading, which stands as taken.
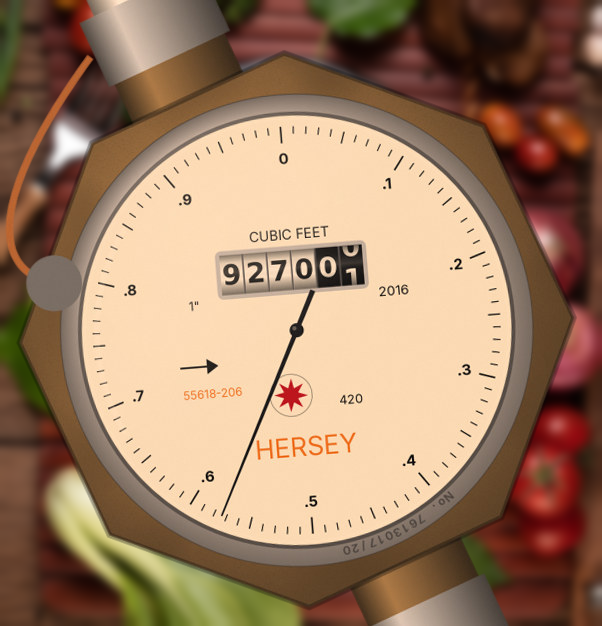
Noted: {"value": 927000.57, "unit": "ft³"}
